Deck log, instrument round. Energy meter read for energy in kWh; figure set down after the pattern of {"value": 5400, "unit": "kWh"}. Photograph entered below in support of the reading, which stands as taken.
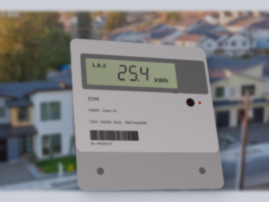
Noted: {"value": 25.4, "unit": "kWh"}
